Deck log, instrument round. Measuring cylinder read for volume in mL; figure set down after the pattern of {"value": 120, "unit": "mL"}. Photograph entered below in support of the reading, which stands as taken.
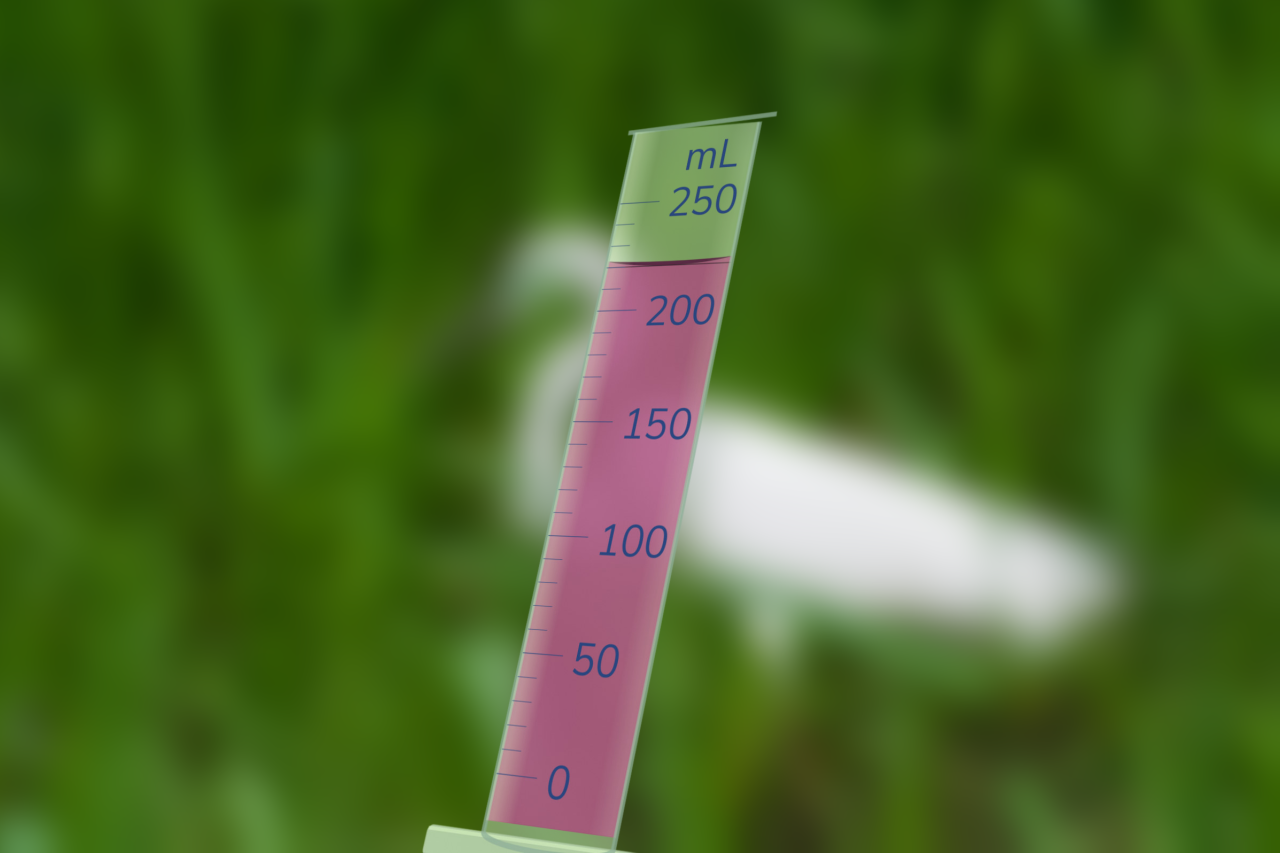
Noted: {"value": 220, "unit": "mL"}
